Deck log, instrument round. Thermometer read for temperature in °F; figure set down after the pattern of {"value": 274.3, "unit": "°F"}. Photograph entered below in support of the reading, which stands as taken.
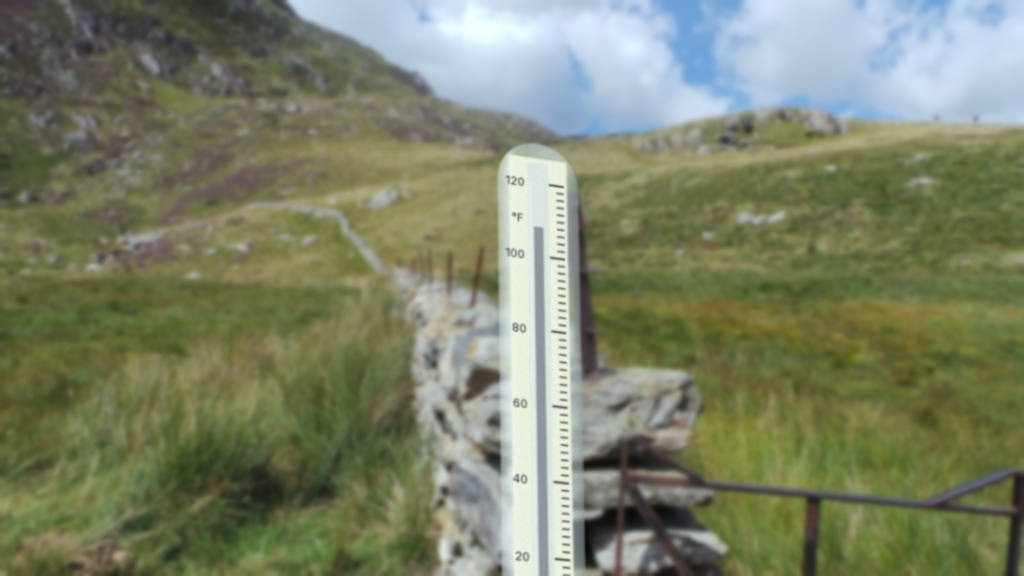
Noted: {"value": 108, "unit": "°F"}
